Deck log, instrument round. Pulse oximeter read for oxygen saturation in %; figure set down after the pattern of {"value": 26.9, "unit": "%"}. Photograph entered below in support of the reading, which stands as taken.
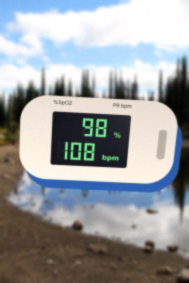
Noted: {"value": 98, "unit": "%"}
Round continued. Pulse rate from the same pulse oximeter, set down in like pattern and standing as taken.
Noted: {"value": 108, "unit": "bpm"}
